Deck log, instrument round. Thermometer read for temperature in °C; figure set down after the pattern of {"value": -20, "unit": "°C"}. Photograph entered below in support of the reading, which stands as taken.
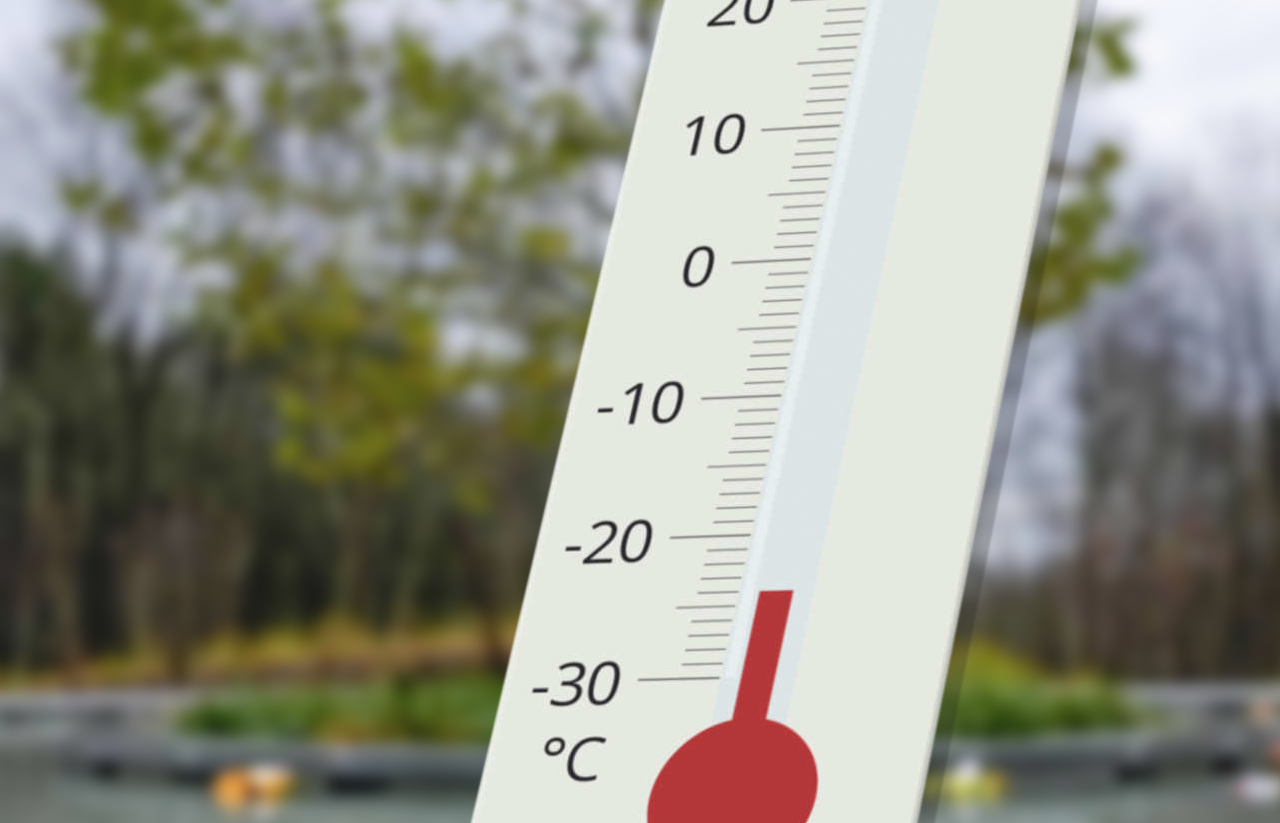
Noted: {"value": -24, "unit": "°C"}
